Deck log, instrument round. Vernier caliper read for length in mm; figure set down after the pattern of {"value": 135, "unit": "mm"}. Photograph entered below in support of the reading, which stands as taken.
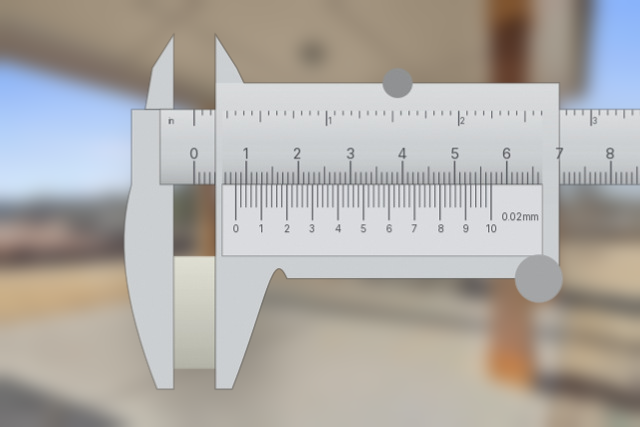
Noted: {"value": 8.0, "unit": "mm"}
